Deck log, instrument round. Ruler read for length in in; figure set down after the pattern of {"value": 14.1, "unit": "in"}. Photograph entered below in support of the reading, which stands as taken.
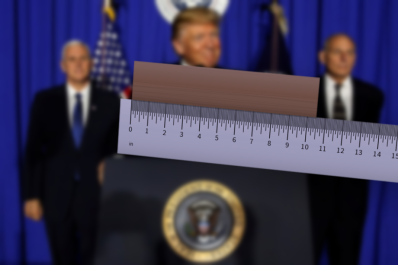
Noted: {"value": 10.5, "unit": "in"}
